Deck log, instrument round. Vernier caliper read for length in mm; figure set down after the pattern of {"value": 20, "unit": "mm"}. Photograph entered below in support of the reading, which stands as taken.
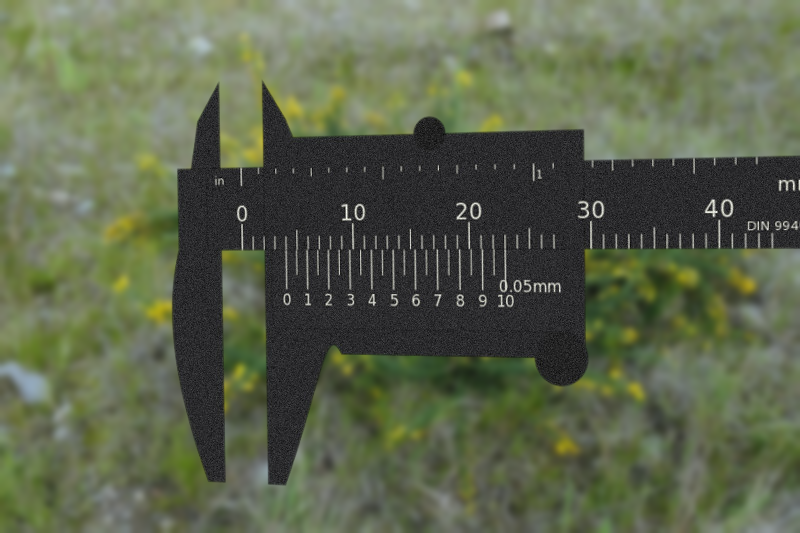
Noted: {"value": 4.0, "unit": "mm"}
